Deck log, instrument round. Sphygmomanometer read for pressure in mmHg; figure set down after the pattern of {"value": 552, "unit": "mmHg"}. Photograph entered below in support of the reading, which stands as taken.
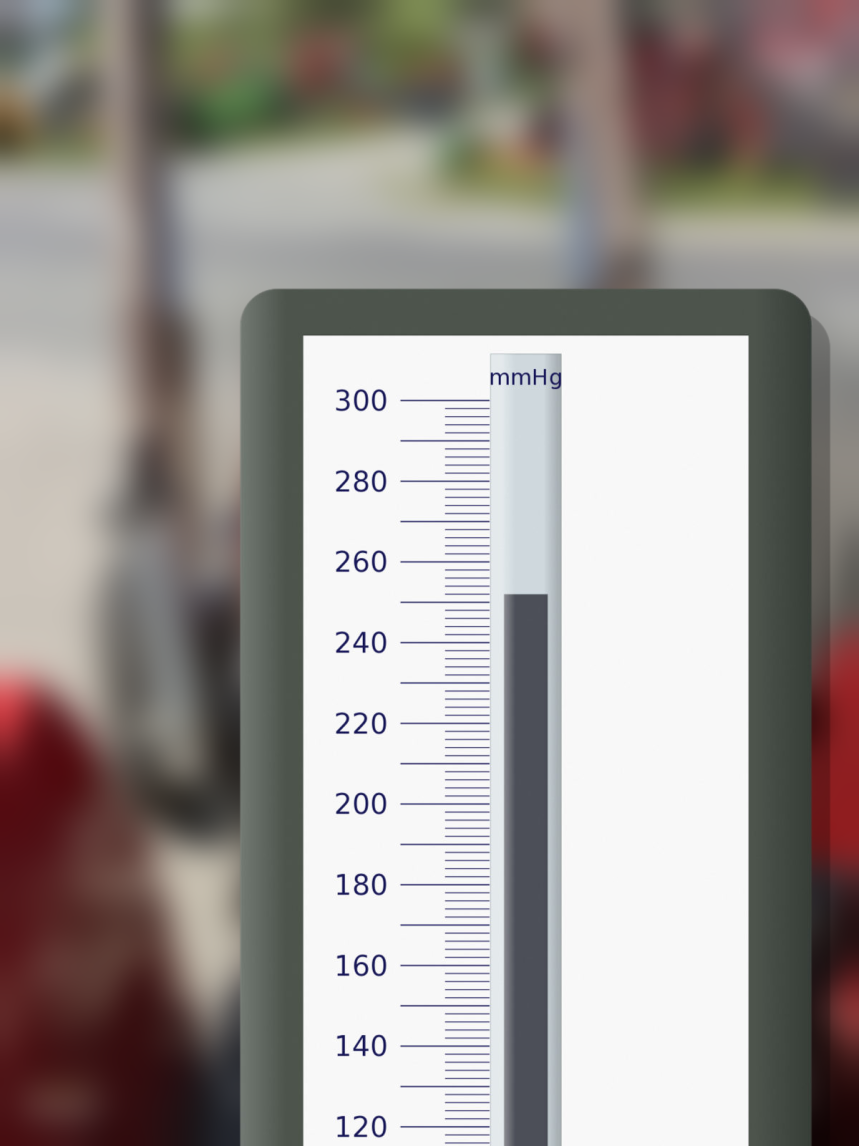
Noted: {"value": 252, "unit": "mmHg"}
